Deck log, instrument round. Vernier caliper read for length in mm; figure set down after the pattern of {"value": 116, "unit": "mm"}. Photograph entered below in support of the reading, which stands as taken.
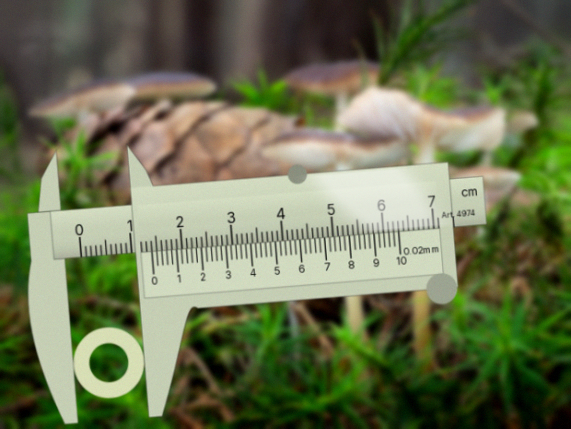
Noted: {"value": 14.0, "unit": "mm"}
